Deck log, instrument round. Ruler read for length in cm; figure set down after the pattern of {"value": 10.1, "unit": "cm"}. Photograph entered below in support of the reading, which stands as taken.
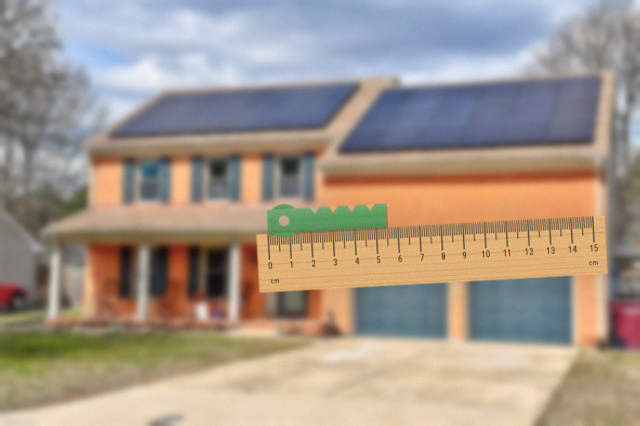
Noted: {"value": 5.5, "unit": "cm"}
